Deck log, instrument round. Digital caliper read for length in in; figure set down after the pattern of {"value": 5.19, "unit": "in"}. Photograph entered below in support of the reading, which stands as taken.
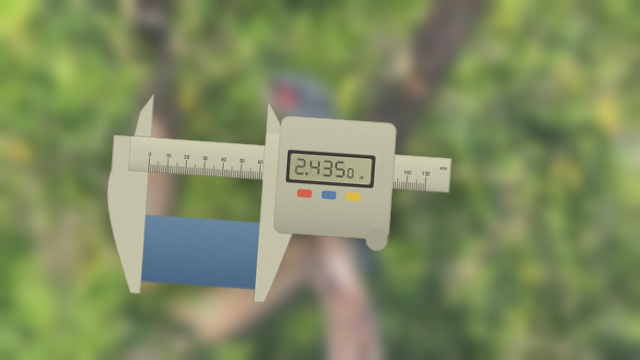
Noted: {"value": 2.4350, "unit": "in"}
